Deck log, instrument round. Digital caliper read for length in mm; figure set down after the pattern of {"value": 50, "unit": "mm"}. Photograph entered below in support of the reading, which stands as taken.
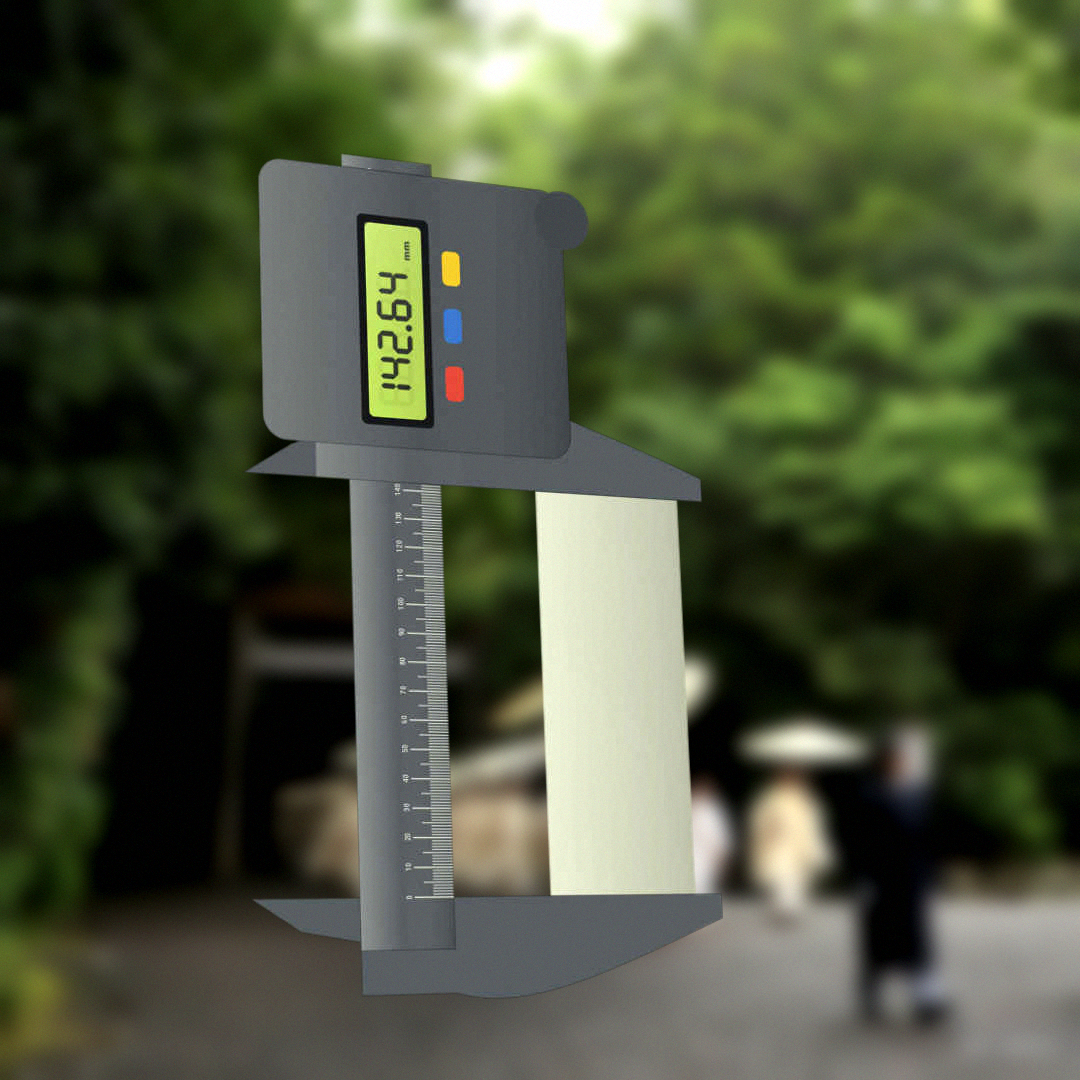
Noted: {"value": 142.64, "unit": "mm"}
